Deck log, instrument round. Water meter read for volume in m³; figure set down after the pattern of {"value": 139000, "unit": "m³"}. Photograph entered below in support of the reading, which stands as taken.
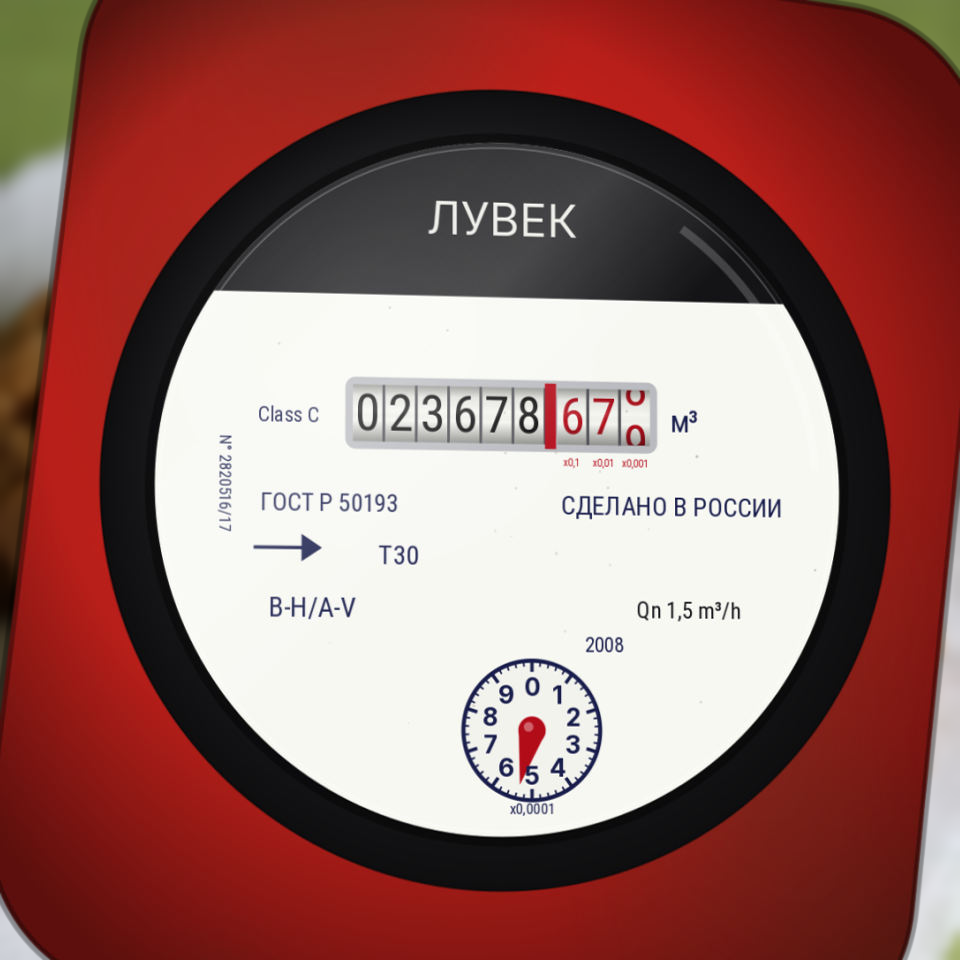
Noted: {"value": 23678.6785, "unit": "m³"}
